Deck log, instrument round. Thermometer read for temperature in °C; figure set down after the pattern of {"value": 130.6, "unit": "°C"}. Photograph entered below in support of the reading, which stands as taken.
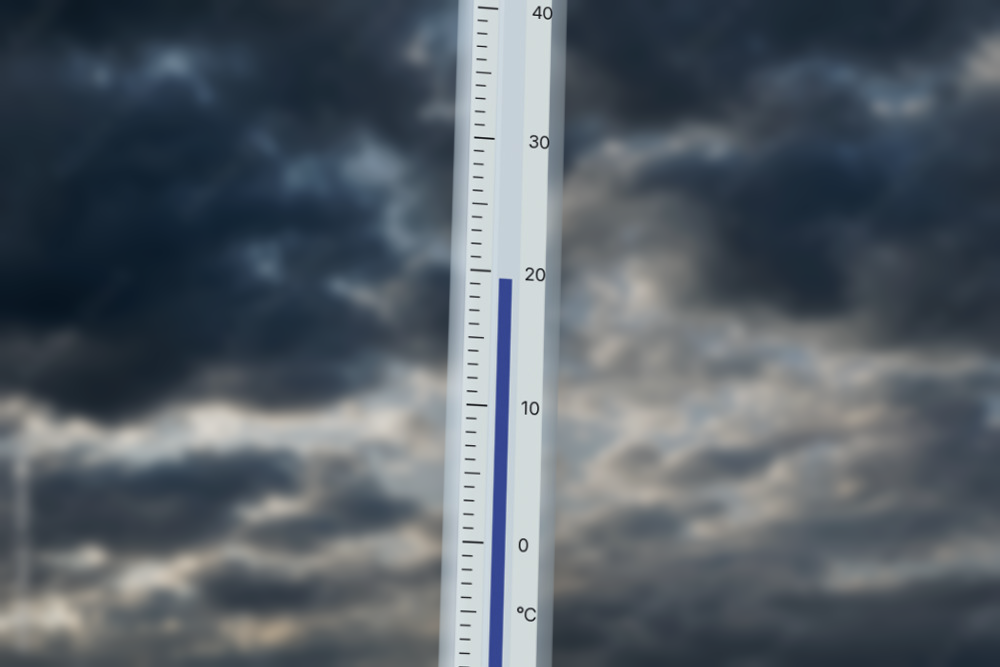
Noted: {"value": 19.5, "unit": "°C"}
